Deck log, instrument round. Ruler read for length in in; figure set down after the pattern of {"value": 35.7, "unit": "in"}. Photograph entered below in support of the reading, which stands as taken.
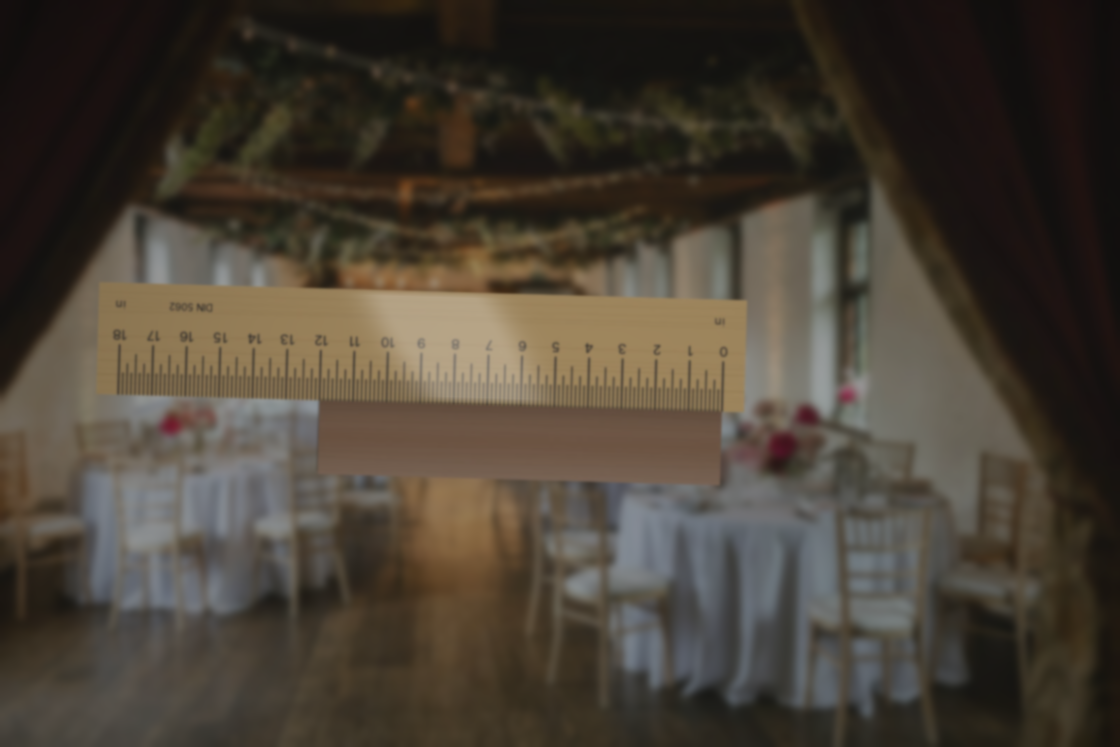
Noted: {"value": 12, "unit": "in"}
